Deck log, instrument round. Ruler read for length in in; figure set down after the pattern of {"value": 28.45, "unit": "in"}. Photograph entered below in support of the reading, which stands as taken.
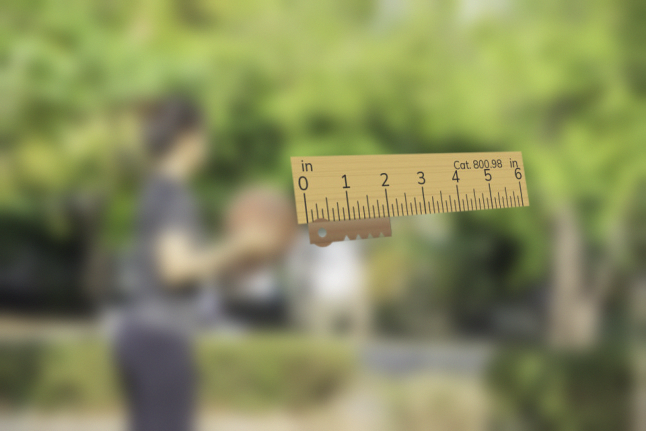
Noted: {"value": 2, "unit": "in"}
